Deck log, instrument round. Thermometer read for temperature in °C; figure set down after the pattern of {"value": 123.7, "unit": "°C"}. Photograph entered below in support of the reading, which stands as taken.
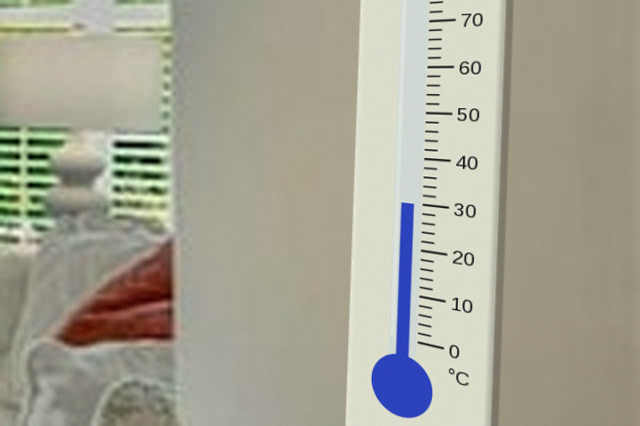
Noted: {"value": 30, "unit": "°C"}
